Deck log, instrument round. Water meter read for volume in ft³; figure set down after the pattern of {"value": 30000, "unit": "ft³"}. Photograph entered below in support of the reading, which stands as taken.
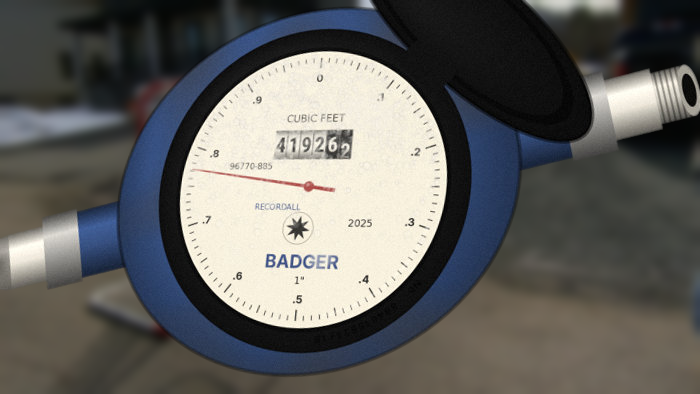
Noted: {"value": 419261.77, "unit": "ft³"}
